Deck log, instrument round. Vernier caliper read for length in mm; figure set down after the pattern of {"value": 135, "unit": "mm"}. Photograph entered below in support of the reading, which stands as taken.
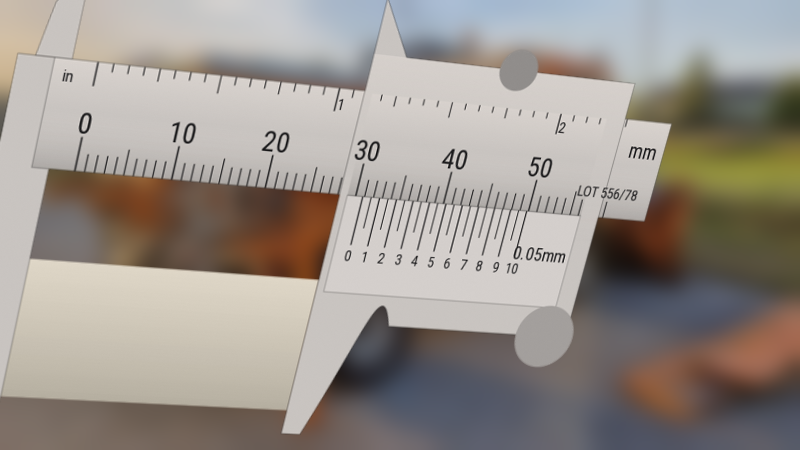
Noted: {"value": 30.8, "unit": "mm"}
